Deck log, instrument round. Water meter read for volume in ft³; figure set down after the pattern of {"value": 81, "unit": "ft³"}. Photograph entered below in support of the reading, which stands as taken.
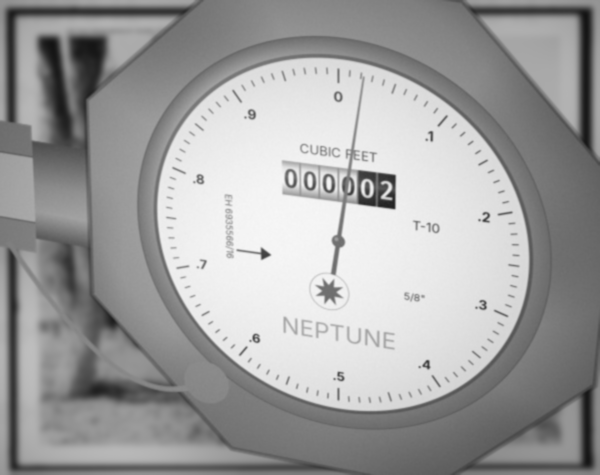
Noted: {"value": 2.02, "unit": "ft³"}
